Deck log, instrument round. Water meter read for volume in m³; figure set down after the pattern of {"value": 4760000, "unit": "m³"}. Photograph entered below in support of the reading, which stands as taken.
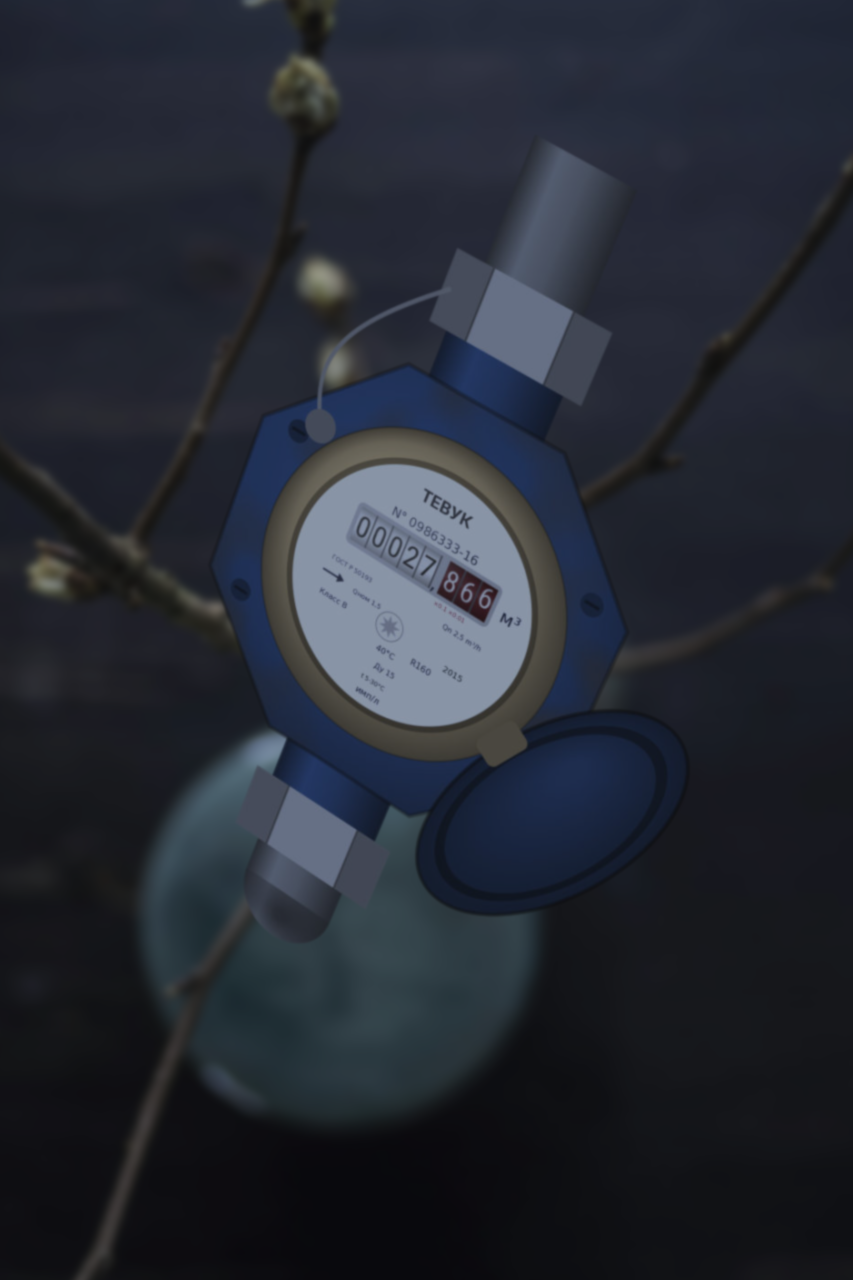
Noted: {"value": 27.866, "unit": "m³"}
